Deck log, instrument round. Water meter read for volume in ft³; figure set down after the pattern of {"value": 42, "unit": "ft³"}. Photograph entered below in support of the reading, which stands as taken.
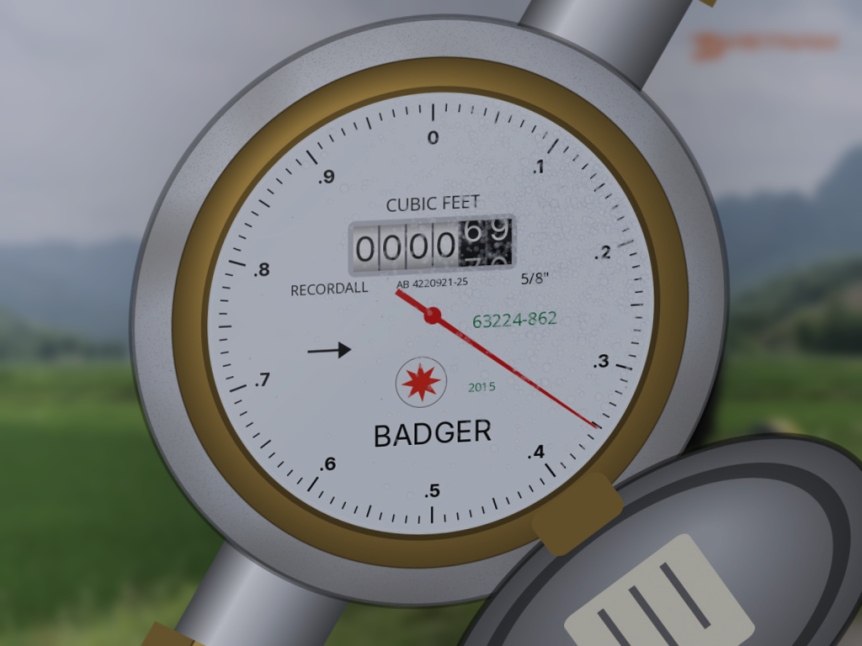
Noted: {"value": 69.35, "unit": "ft³"}
